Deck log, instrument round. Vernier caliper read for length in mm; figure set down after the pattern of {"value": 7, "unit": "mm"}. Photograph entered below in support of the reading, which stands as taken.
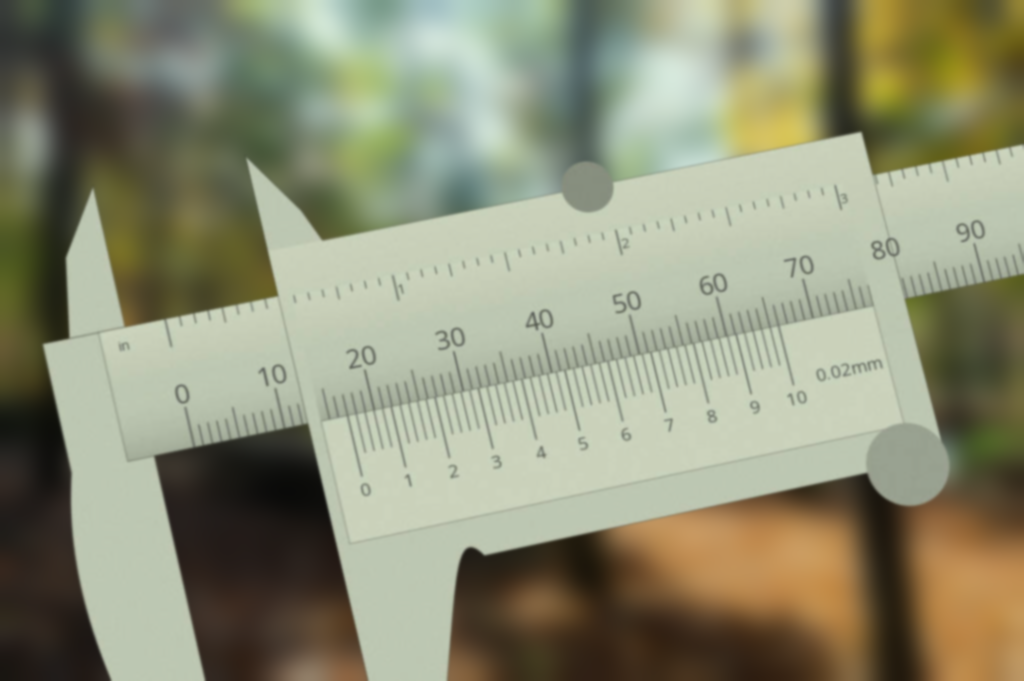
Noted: {"value": 17.0, "unit": "mm"}
